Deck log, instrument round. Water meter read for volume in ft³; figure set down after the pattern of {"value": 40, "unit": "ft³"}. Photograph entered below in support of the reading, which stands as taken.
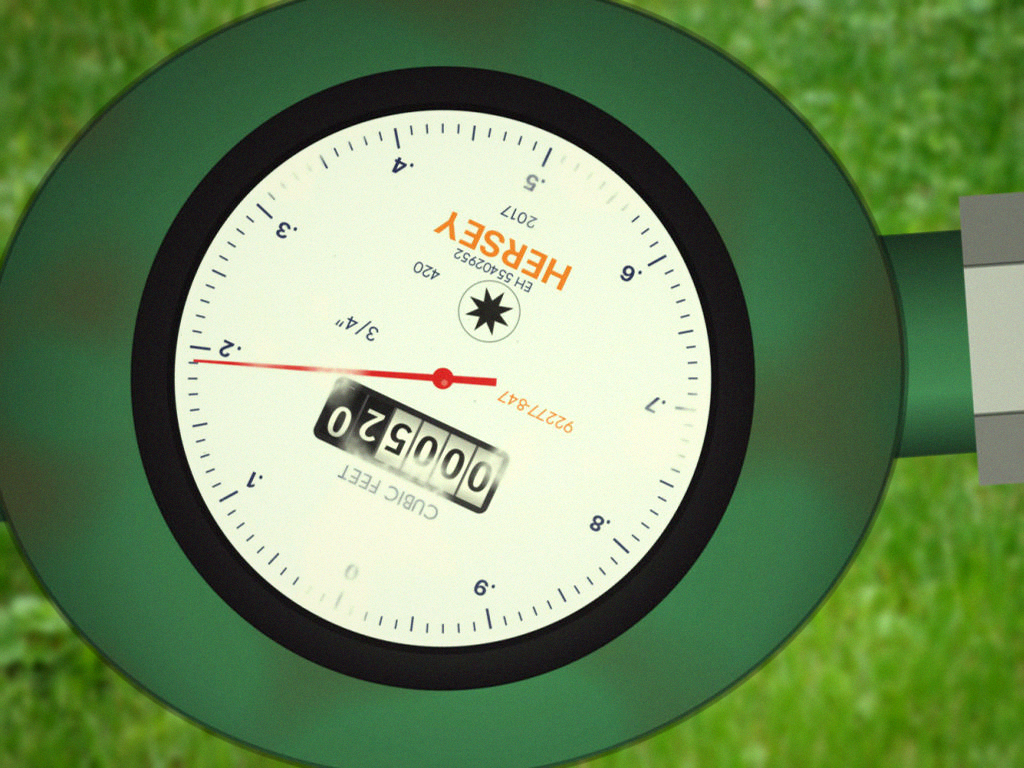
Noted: {"value": 520.19, "unit": "ft³"}
